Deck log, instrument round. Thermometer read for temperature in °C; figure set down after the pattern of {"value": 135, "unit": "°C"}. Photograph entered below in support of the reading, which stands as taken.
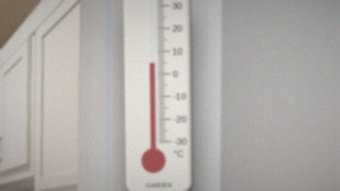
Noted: {"value": 5, "unit": "°C"}
